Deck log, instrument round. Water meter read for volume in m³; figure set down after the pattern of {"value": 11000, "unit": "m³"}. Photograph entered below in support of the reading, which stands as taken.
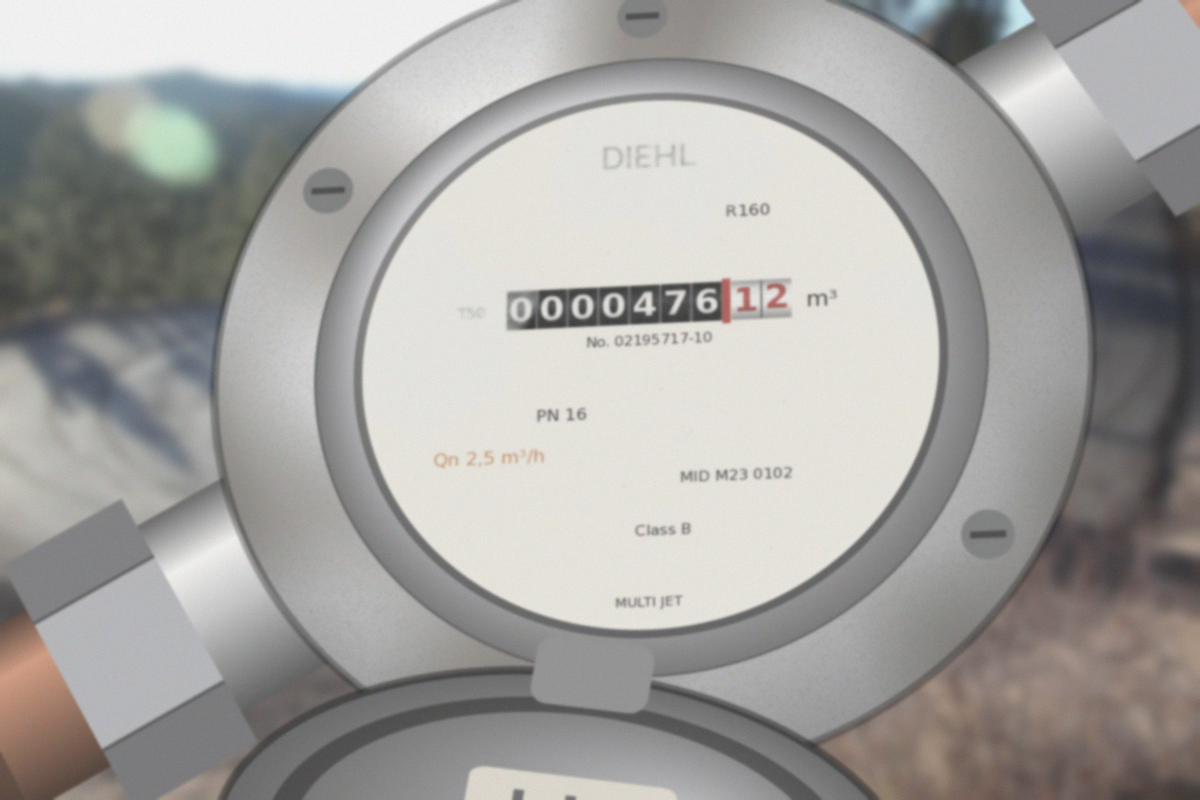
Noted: {"value": 476.12, "unit": "m³"}
